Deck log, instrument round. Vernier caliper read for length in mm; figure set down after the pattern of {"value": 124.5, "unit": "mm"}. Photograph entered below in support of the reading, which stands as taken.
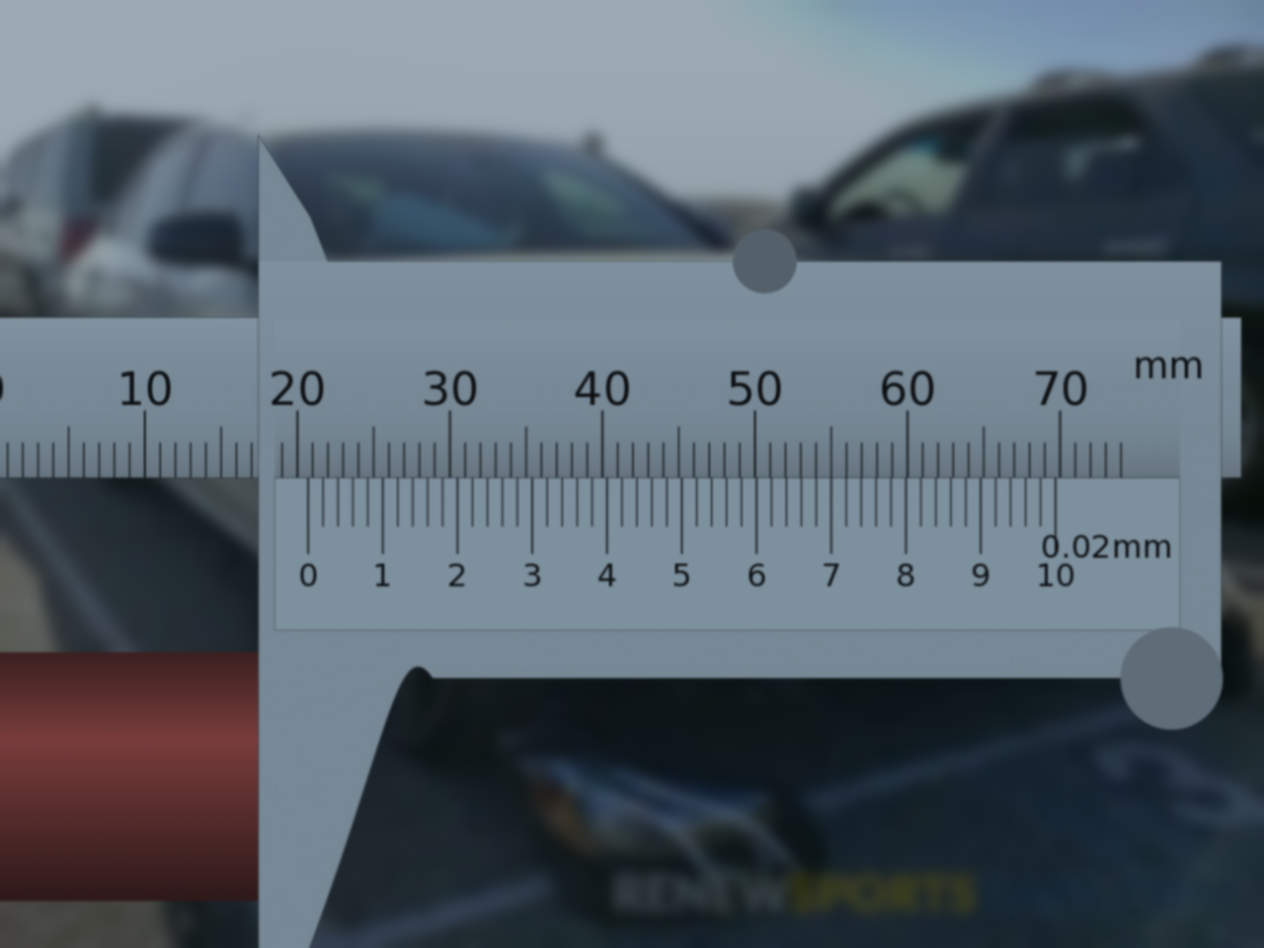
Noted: {"value": 20.7, "unit": "mm"}
